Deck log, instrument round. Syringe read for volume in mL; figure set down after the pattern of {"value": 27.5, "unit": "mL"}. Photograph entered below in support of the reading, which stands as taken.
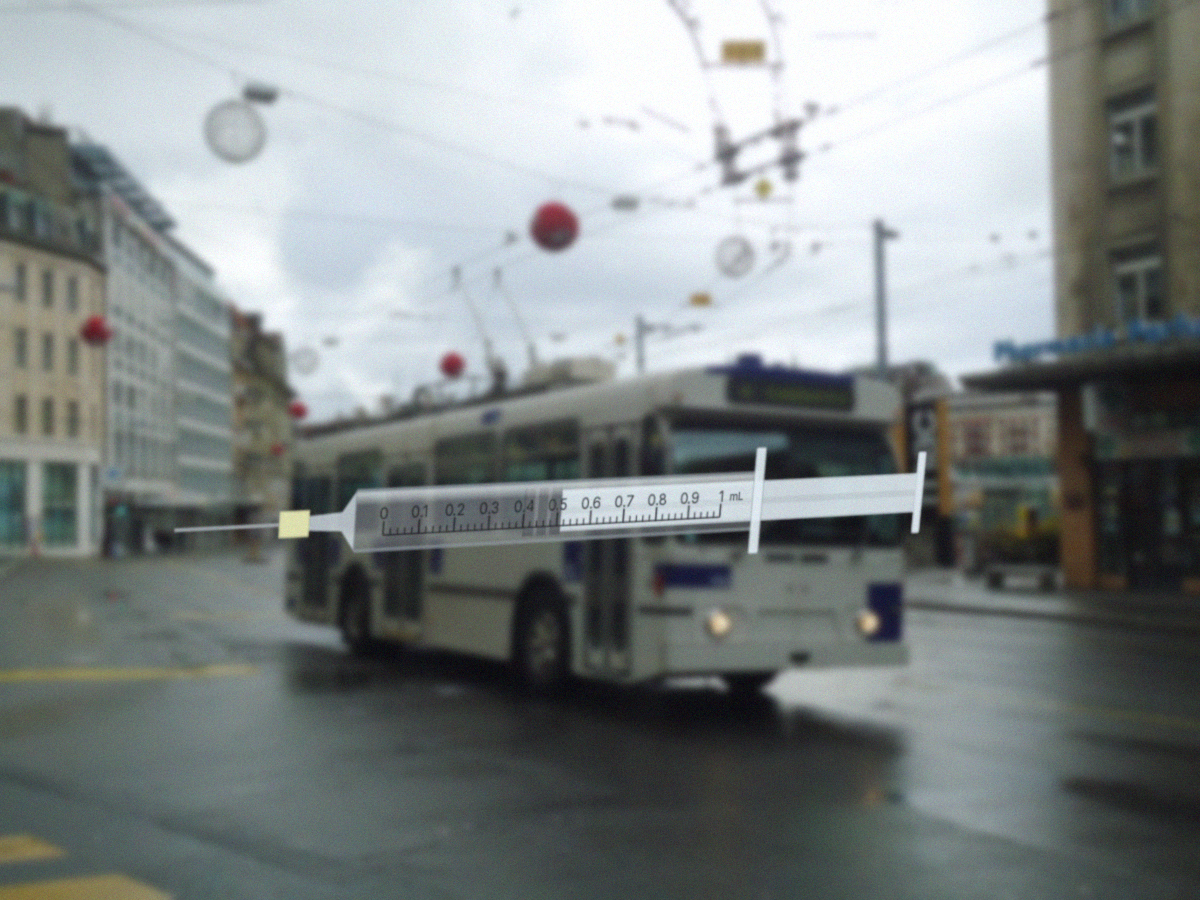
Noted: {"value": 0.4, "unit": "mL"}
